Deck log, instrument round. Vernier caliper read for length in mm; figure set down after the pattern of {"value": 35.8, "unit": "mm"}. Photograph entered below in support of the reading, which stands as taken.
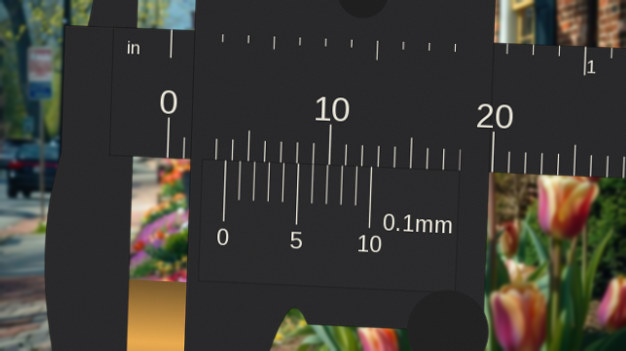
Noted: {"value": 3.6, "unit": "mm"}
